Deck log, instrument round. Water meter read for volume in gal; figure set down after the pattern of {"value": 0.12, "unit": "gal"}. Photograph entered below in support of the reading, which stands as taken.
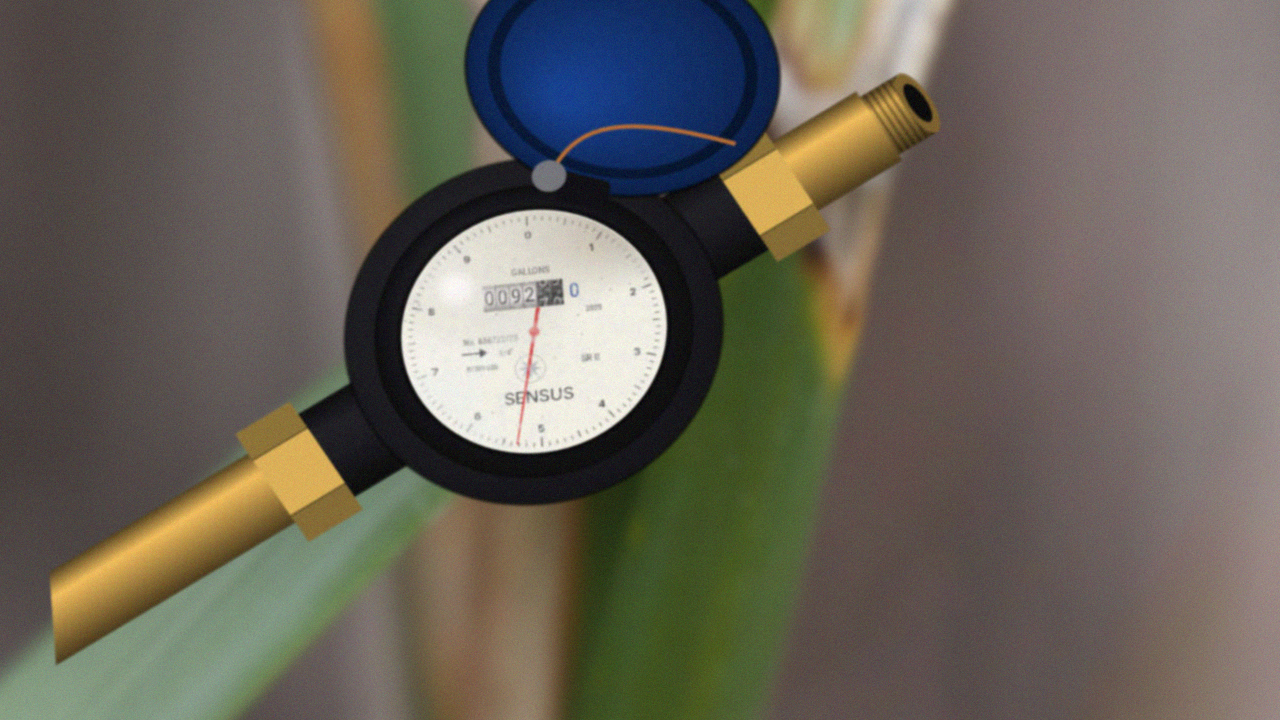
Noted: {"value": 92695.3, "unit": "gal"}
